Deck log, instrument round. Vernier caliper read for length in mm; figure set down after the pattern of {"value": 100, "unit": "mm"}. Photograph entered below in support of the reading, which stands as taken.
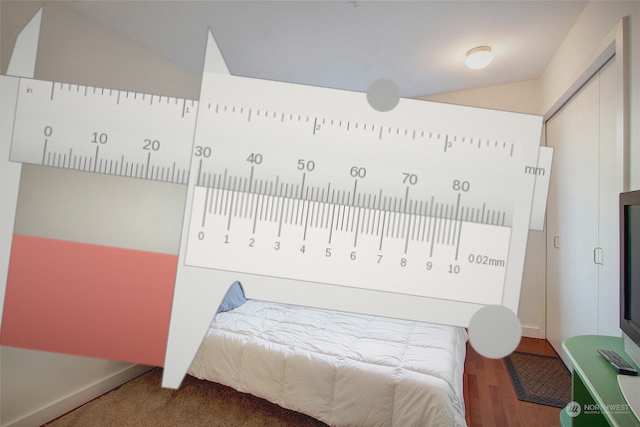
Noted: {"value": 32.0, "unit": "mm"}
